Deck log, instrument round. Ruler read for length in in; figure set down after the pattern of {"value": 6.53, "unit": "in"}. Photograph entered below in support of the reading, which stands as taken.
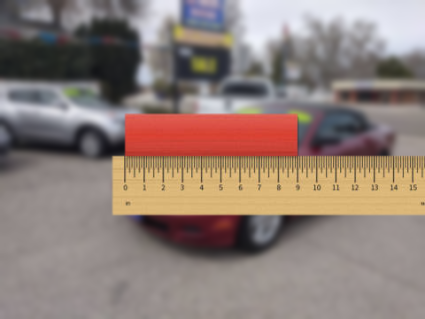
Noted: {"value": 9, "unit": "in"}
